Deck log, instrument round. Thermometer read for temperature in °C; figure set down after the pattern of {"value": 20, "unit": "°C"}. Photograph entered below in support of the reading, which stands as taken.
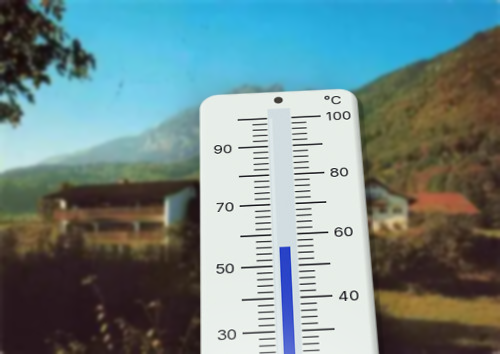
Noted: {"value": 56, "unit": "°C"}
